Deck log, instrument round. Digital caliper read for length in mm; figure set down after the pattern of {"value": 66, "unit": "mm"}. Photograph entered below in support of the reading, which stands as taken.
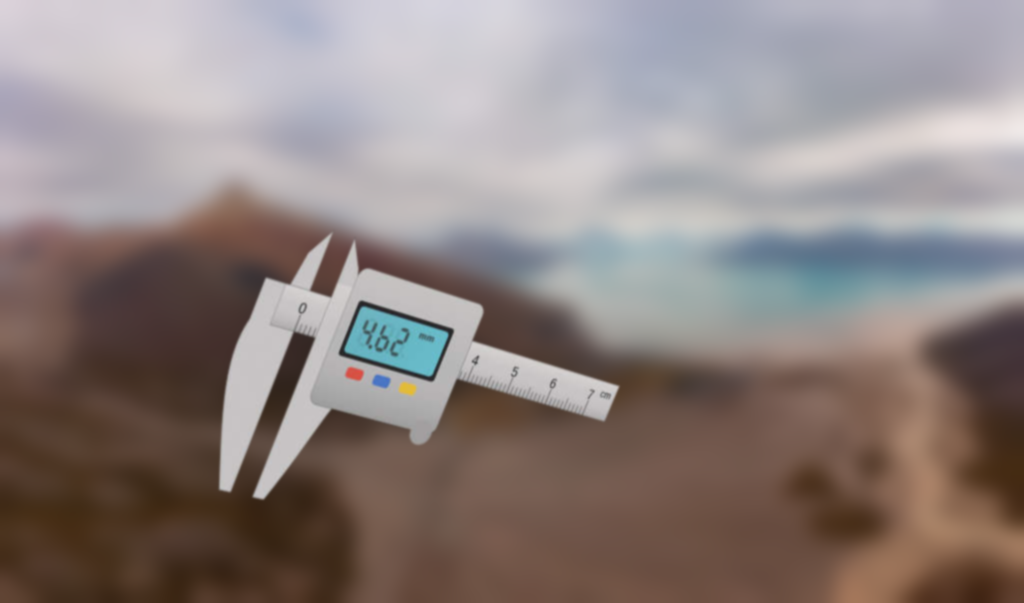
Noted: {"value": 4.62, "unit": "mm"}
